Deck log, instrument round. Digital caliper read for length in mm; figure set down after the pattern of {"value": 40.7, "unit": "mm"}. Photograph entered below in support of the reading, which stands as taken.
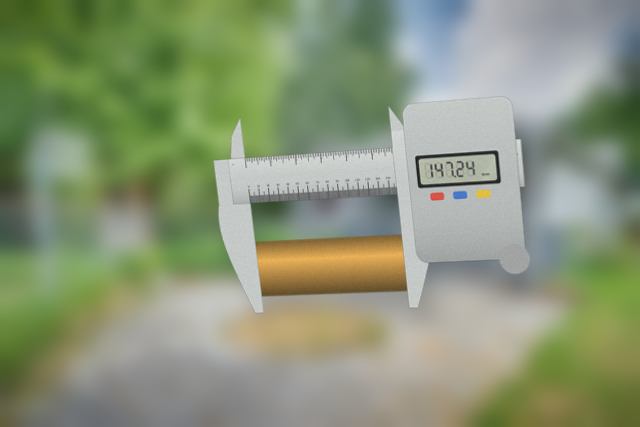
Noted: {"value": 147.24, "unit": "mm"}
